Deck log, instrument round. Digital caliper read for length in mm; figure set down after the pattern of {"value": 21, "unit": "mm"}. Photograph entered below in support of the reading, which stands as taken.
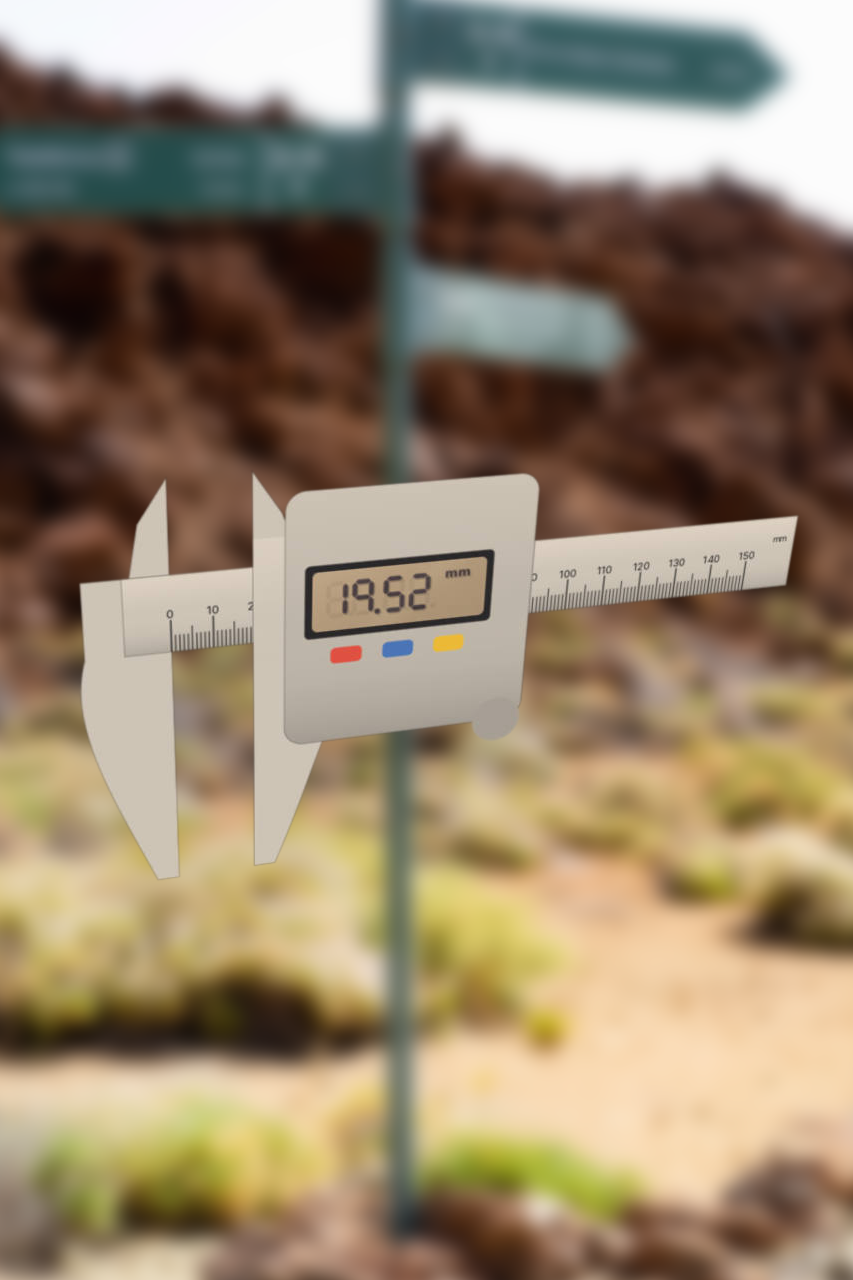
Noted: {"value": 19.52, "unit": "mm"}
